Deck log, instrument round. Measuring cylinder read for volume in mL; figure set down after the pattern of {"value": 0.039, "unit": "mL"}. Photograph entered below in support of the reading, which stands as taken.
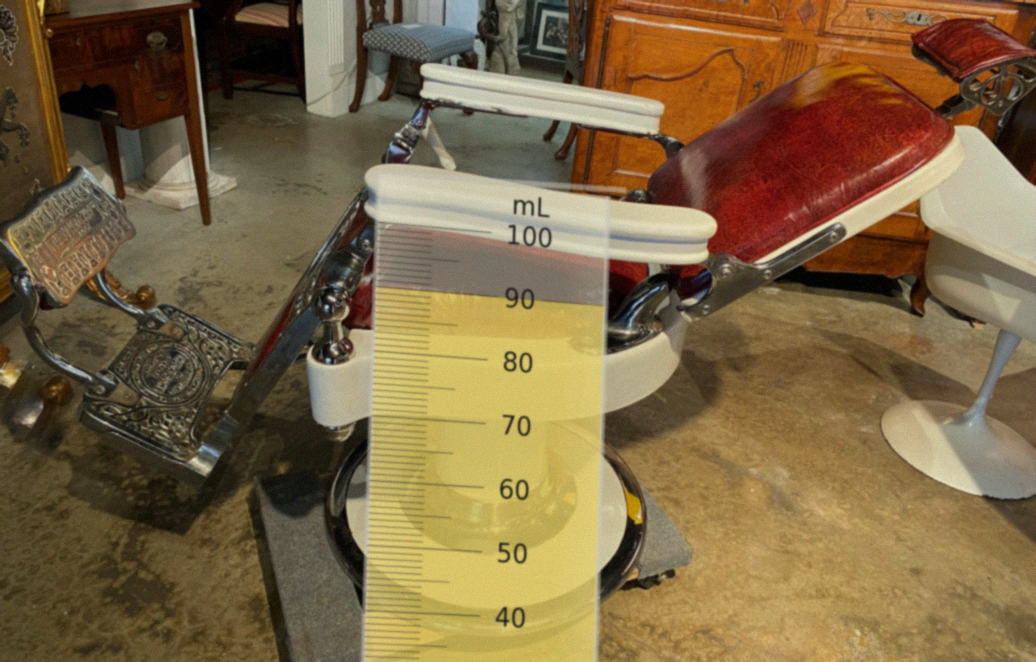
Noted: {"value": 90, "unit": "mL"}
